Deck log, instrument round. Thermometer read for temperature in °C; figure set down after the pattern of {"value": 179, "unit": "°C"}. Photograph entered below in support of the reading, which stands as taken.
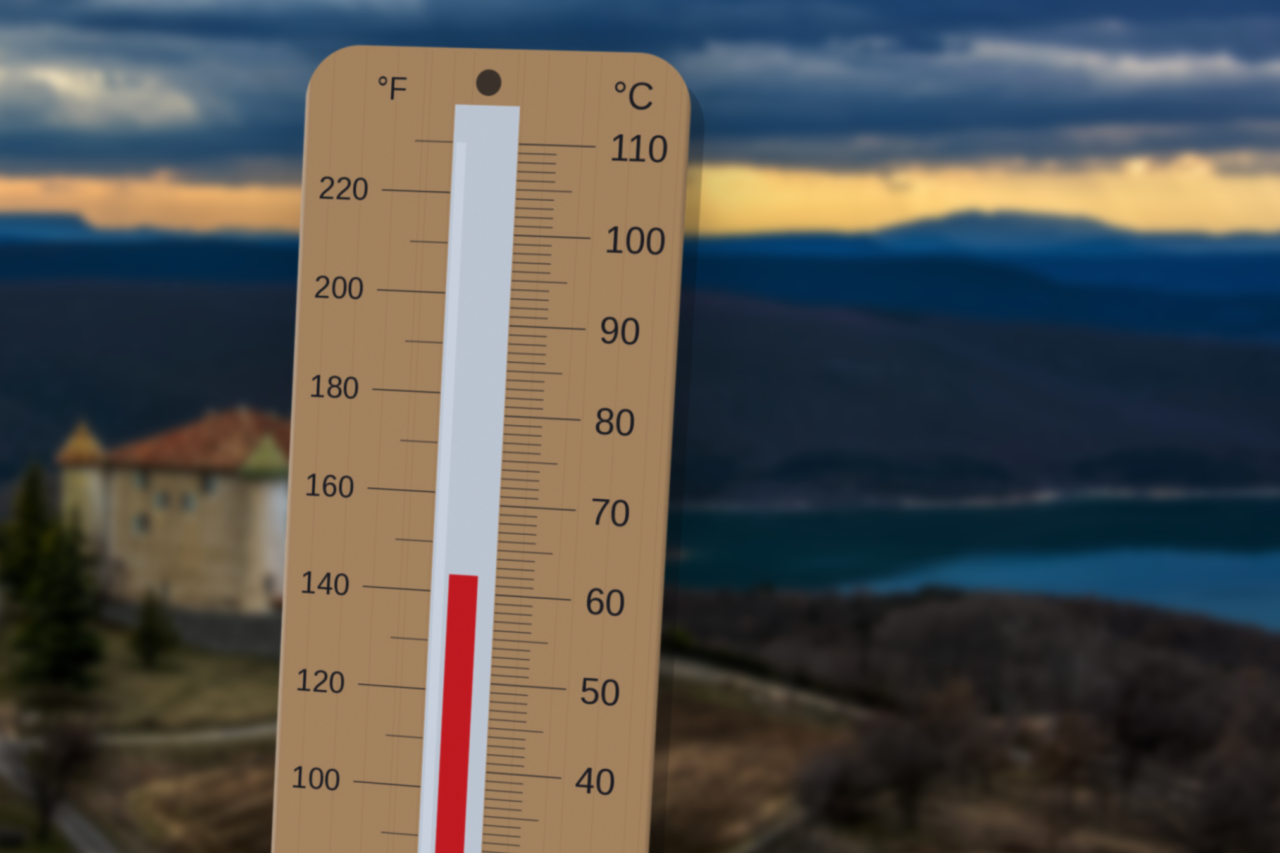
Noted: {"value": 62, "unit": "°C"}
